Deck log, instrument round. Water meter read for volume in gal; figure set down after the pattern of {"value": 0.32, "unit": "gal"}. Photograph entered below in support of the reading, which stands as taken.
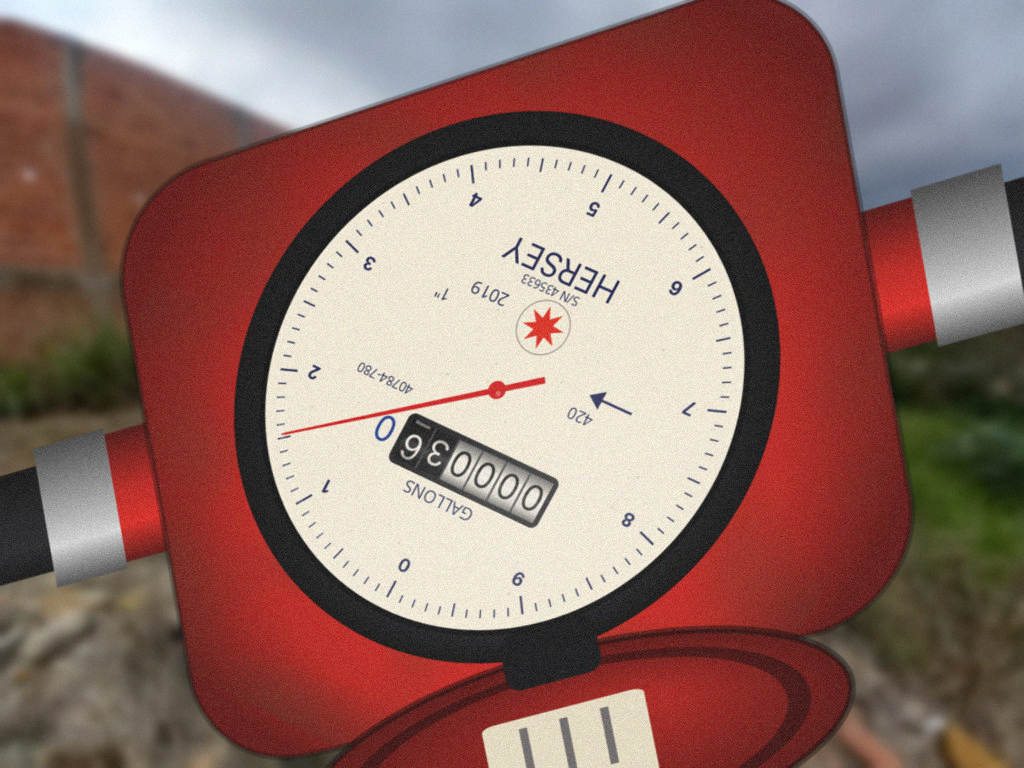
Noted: {"value": 361.5, "unit": "gal"}
